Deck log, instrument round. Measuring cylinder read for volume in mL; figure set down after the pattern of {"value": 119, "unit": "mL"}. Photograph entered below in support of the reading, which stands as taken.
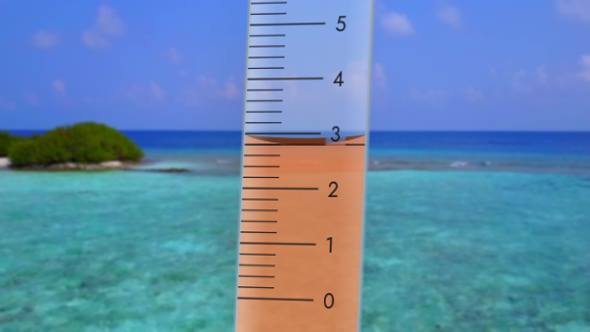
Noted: {"value": 2.8, "unit": "mL"}
